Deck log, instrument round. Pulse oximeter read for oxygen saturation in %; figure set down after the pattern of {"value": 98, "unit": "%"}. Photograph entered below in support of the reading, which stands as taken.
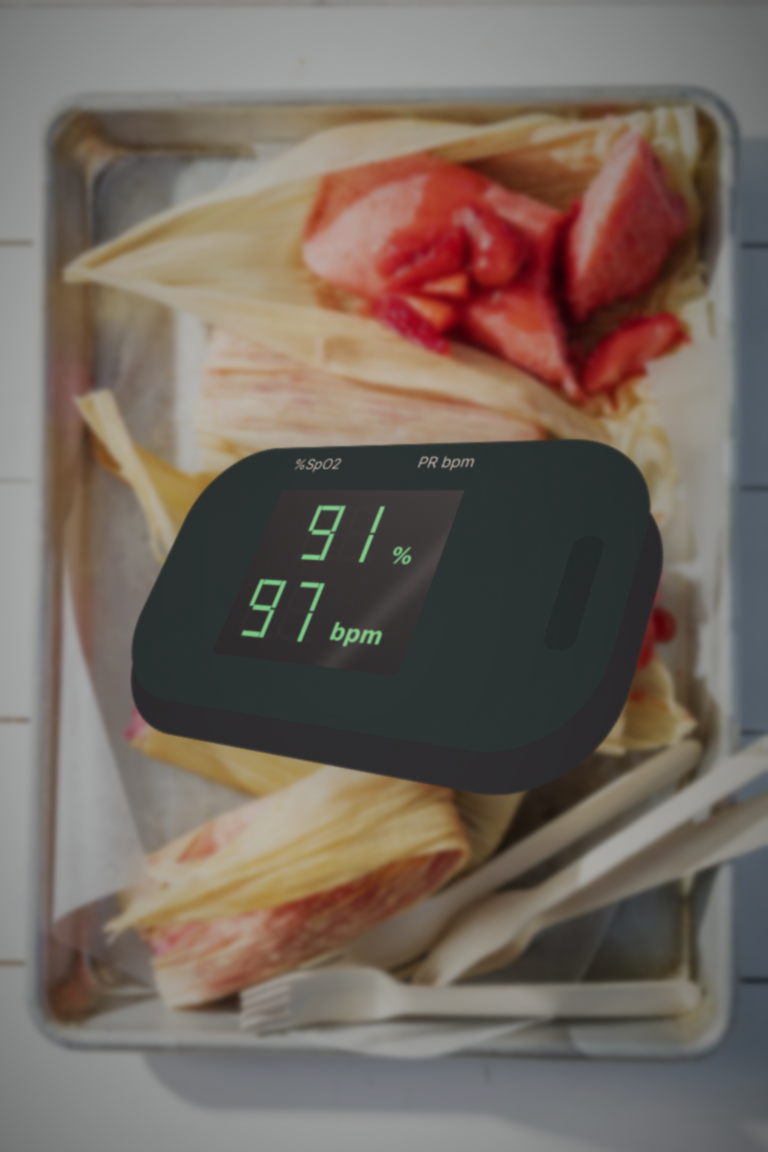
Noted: {"value": 91, "unit": "%"}
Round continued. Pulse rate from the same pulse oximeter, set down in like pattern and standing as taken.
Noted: {"value": 97, "unit": "bpm"}
